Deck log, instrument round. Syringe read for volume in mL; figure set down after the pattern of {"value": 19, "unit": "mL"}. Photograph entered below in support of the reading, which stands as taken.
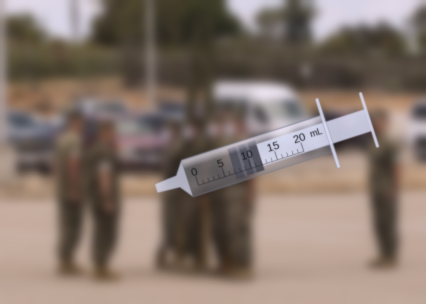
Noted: {"value": 7, "unit": "mL"}
